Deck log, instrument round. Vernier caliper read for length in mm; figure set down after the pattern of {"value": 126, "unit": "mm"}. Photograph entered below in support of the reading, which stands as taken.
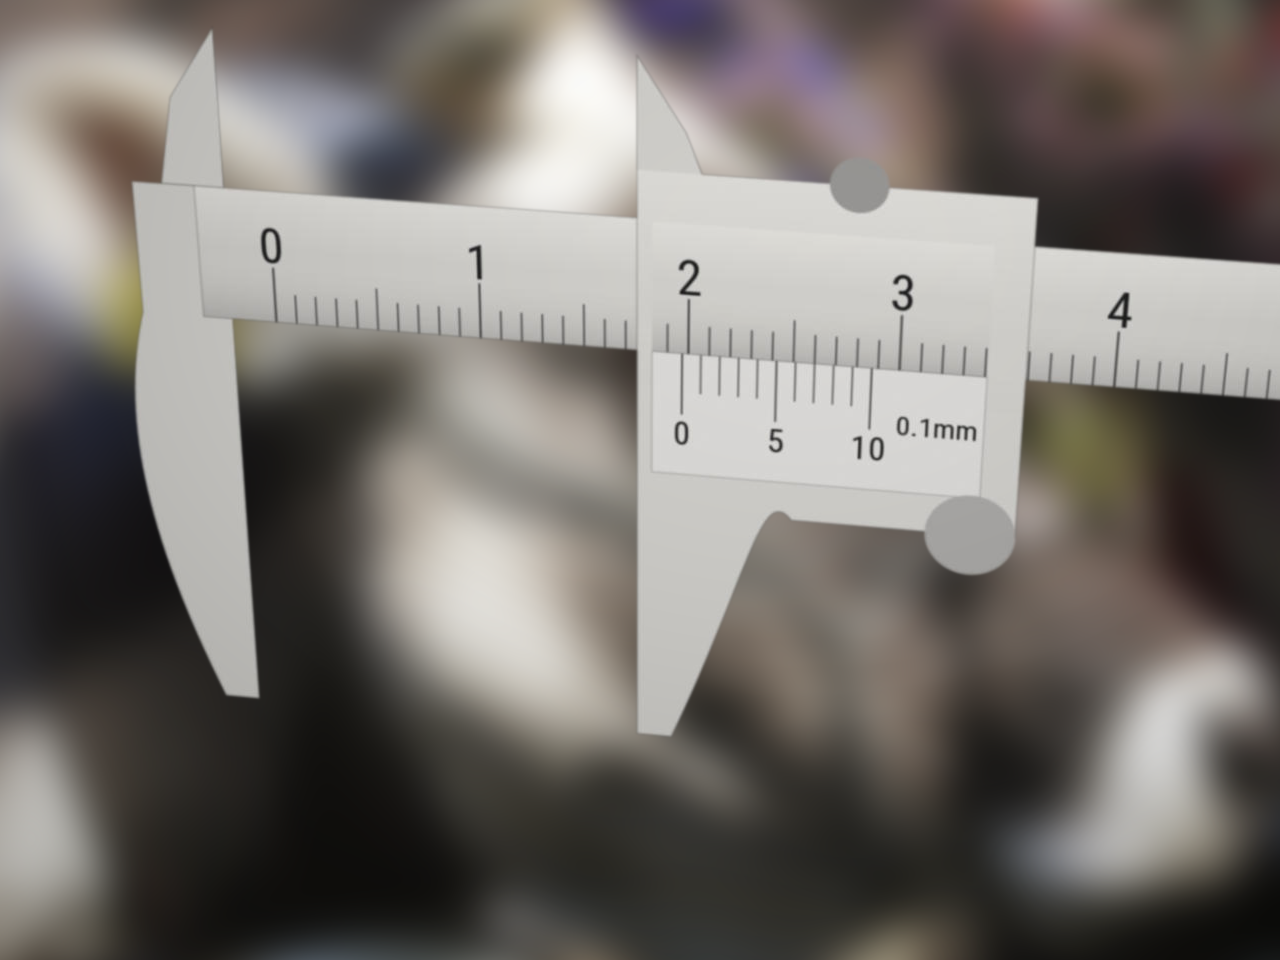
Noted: {"value": 19.7, "unit": "mm"}
